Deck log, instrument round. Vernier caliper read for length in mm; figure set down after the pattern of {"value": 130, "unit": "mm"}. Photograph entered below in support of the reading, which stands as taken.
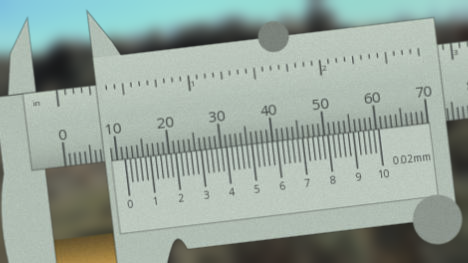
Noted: {"value": 11.5, "unit": "mm"}
